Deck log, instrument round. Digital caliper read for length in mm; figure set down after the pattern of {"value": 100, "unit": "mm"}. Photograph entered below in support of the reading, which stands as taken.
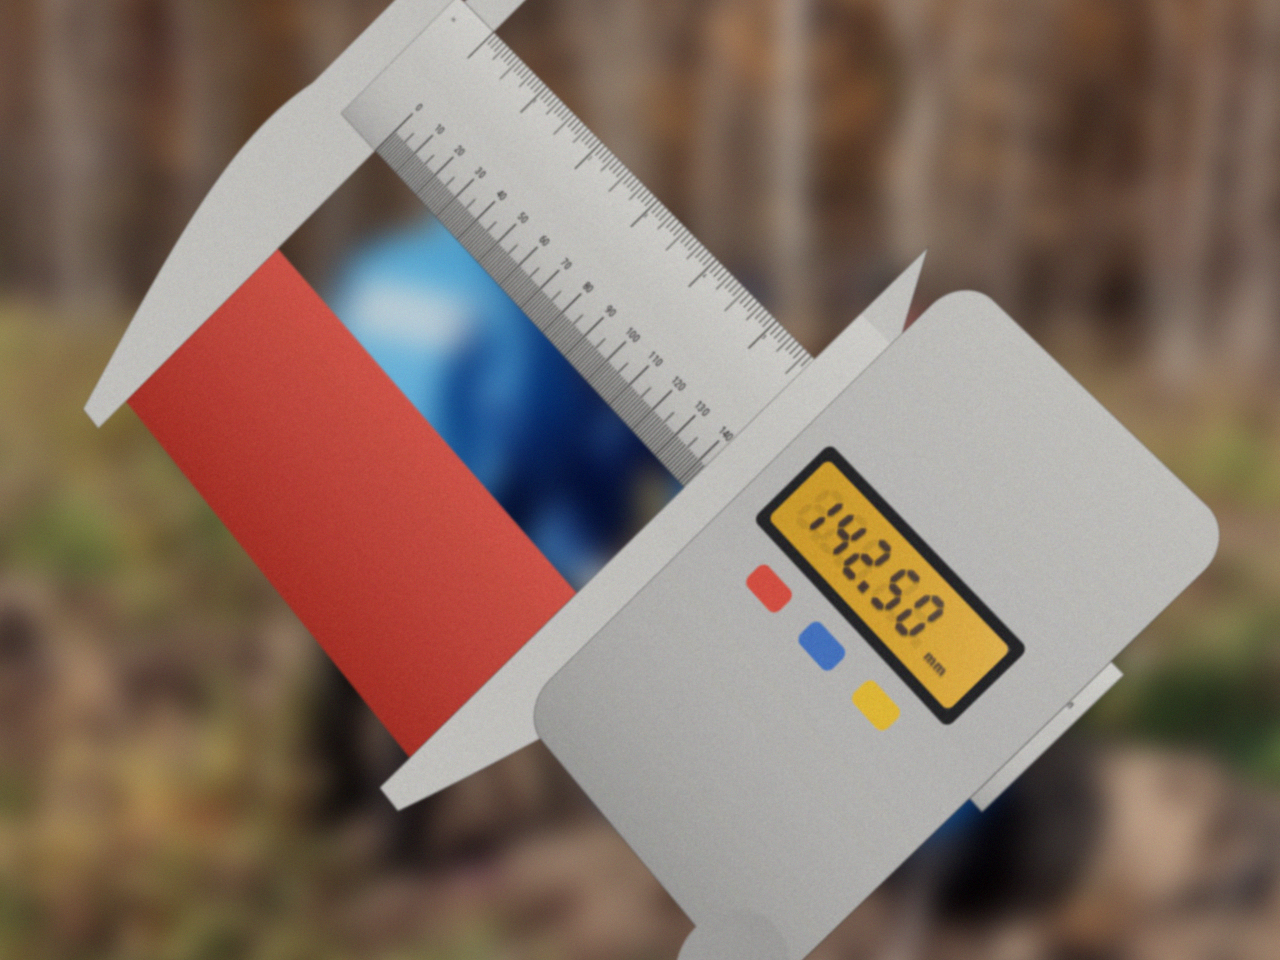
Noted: {"value": 142.50, "unit": "mm"}
